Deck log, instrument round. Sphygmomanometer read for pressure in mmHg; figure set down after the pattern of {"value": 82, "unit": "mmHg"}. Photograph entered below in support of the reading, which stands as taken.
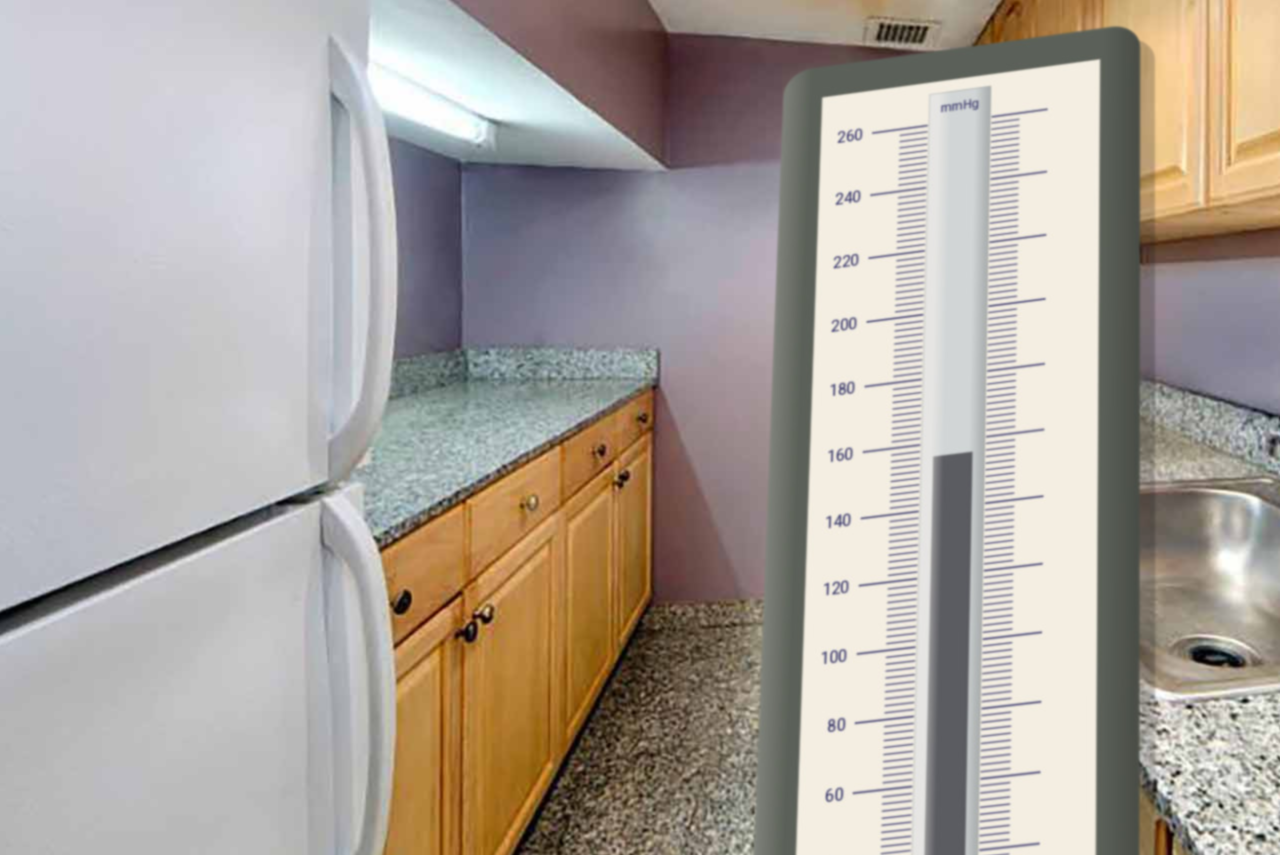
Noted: {"value": 156, "unit": "mmHg"}
